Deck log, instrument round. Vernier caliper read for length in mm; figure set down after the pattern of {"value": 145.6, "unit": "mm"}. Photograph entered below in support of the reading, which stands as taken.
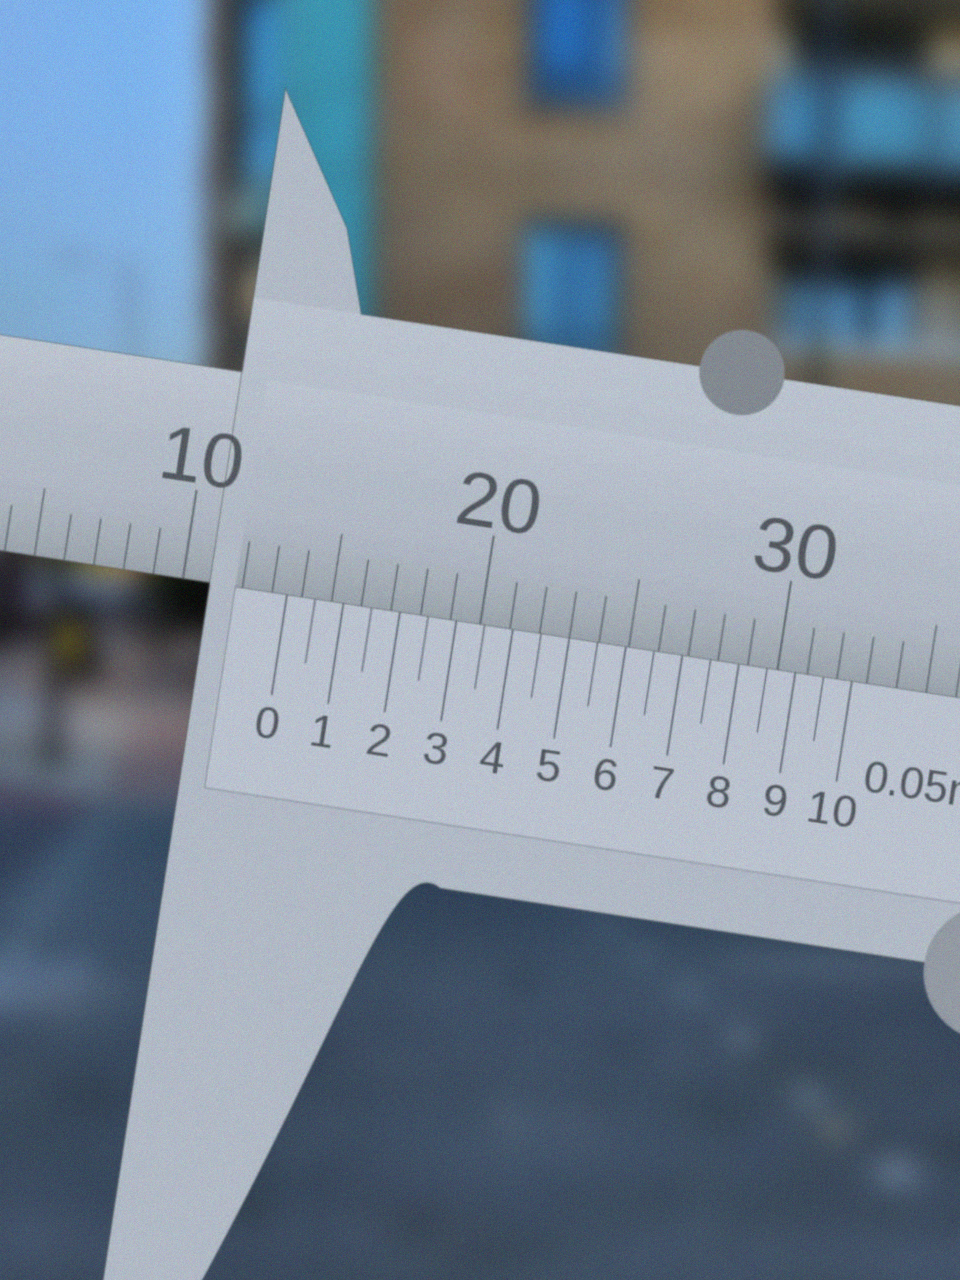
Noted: {"value": 13.50, "unit": "mm"}
